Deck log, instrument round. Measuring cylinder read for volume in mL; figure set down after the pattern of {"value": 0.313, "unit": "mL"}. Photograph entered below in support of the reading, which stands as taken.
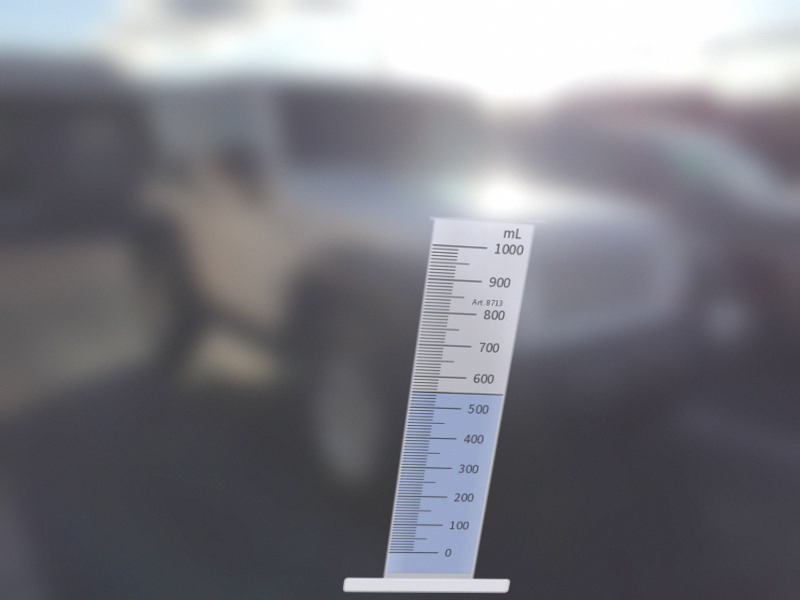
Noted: {"value": 550, "unit": "mL"}
